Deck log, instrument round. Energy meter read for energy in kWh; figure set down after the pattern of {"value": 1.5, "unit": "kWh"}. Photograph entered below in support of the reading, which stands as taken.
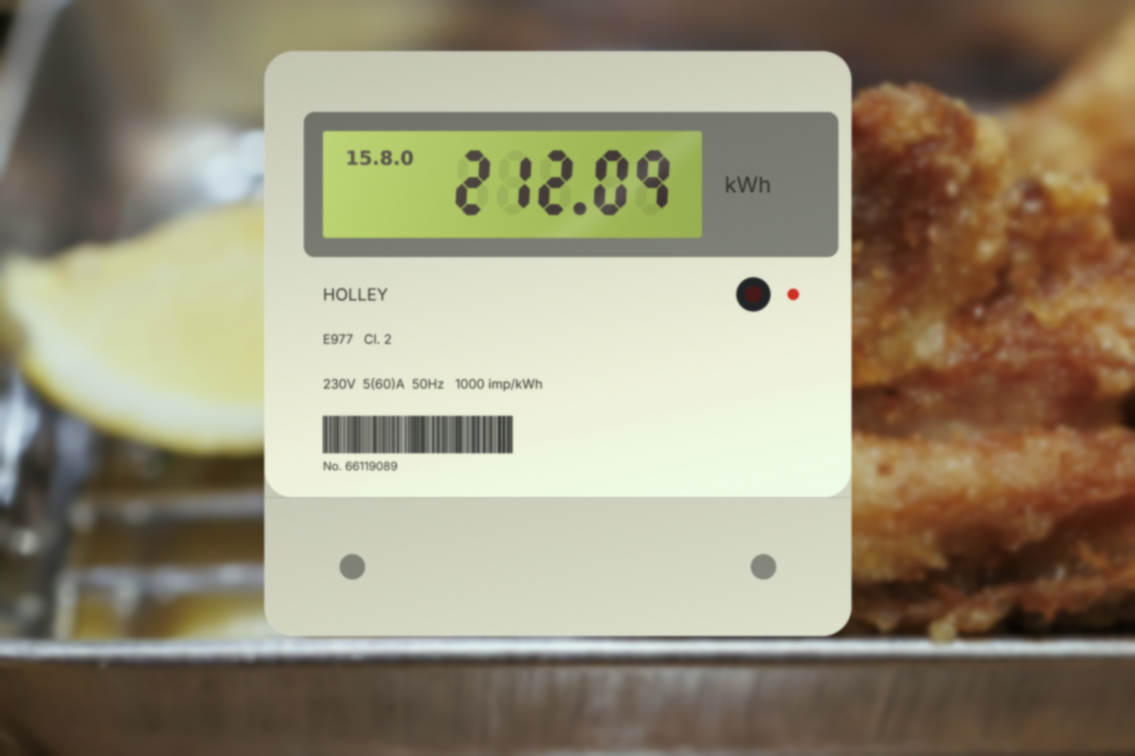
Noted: {"value": 212.09, "unit": "kWh"}
